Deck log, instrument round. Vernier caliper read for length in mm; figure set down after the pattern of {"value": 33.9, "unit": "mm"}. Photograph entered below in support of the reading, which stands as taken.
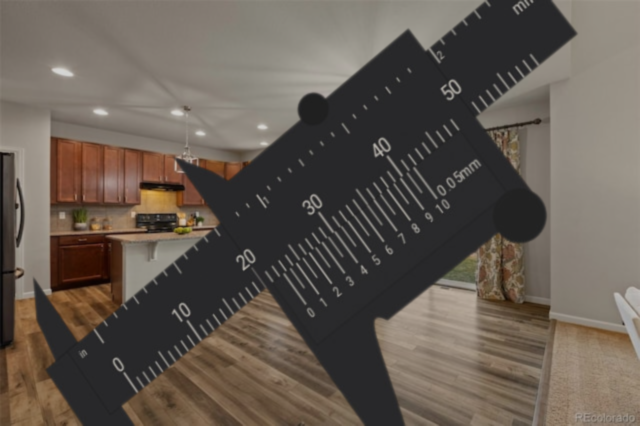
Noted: {"value": 22.6, "unit": "mm"}
